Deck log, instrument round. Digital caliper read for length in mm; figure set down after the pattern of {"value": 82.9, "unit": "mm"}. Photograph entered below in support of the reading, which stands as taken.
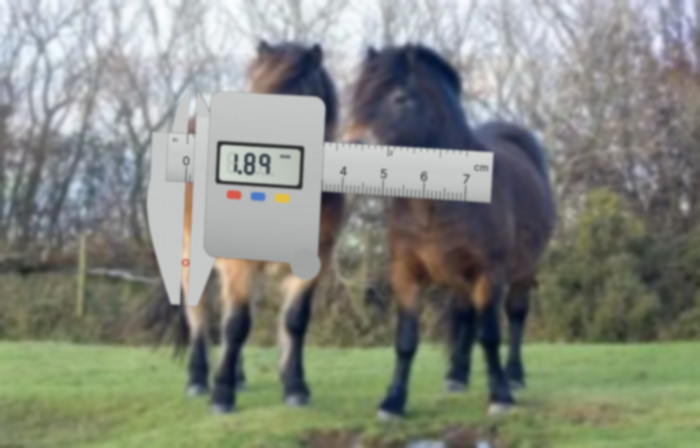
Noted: {"value": 1.89, "unit": "mm"}
